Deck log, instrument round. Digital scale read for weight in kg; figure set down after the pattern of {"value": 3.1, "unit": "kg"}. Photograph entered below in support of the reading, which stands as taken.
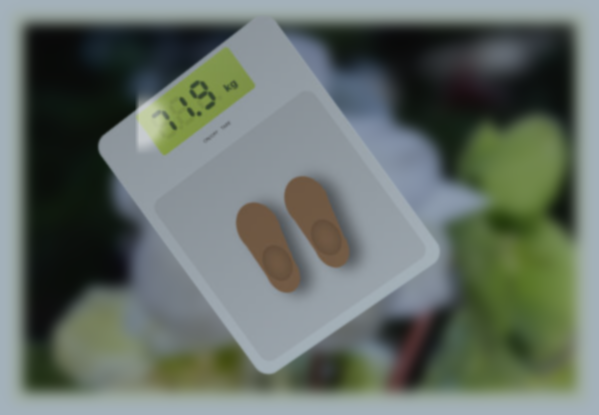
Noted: {"value": 71.9, "unit": "kg"}
